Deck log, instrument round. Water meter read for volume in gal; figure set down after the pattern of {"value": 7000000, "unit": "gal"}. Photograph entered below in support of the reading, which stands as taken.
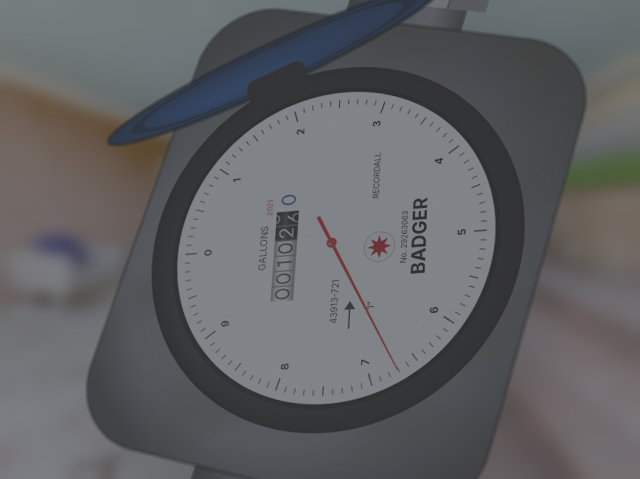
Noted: {"value": 10256.7, "unit": "gal"}
